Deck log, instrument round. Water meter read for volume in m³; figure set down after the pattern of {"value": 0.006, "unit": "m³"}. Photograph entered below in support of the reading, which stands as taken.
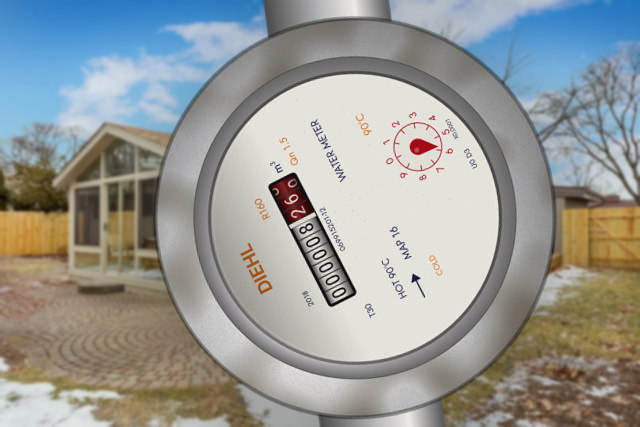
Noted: {"value": 8.2685, "unit": "m³"}
